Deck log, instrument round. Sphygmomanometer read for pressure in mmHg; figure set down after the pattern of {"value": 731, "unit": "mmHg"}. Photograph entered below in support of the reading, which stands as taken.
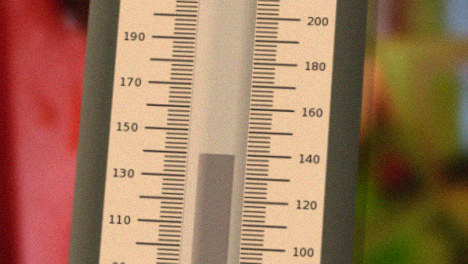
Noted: {"value": 140, "unit": "mmHg"}
